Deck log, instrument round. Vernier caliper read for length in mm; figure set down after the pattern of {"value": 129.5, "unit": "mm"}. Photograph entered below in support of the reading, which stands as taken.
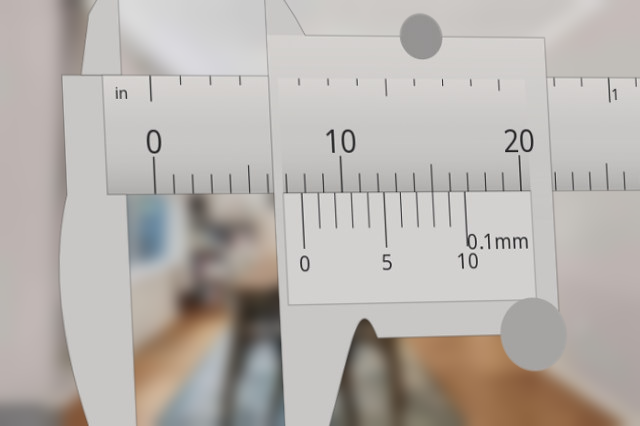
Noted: {"value": 7.8, "unit": "mm"}
